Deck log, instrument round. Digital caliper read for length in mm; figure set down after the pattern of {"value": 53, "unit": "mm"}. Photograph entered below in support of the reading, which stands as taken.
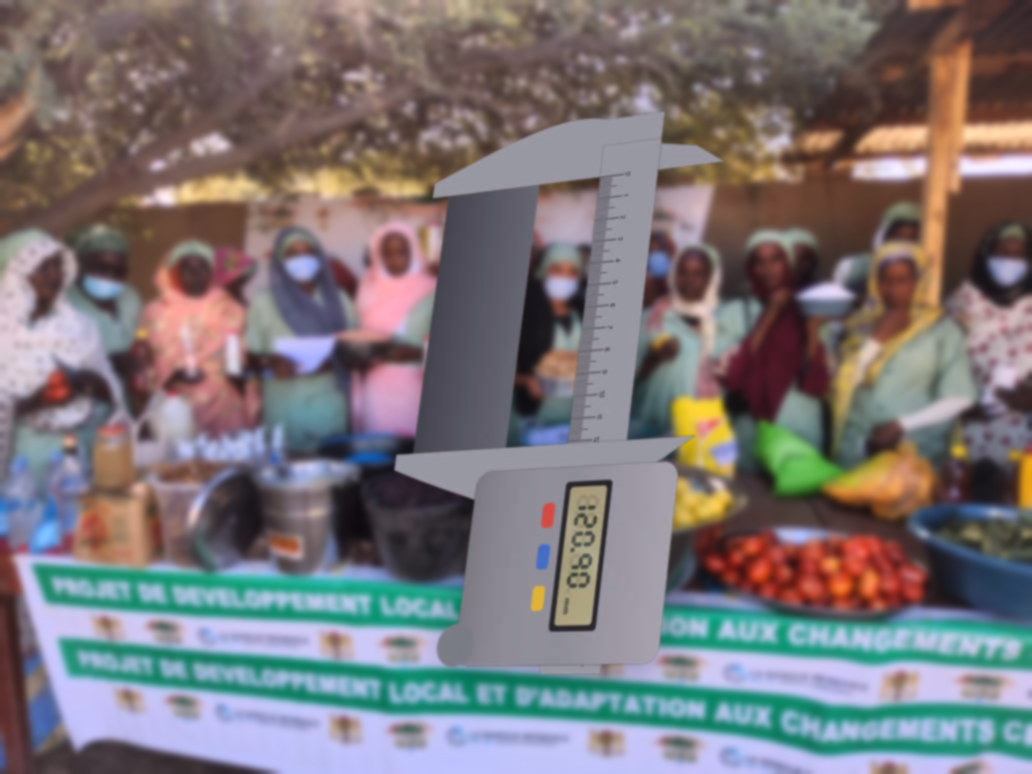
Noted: {"value": 120.90, "unit": "mm"}
